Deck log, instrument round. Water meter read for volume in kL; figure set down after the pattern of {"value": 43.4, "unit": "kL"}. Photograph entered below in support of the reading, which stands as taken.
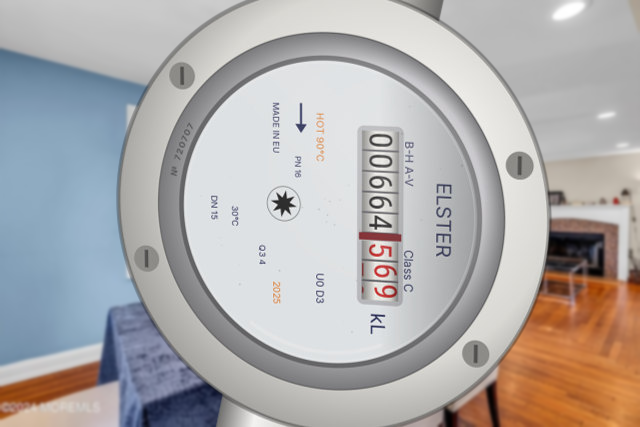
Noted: {"value": 664.569, "unit": "kL"}
